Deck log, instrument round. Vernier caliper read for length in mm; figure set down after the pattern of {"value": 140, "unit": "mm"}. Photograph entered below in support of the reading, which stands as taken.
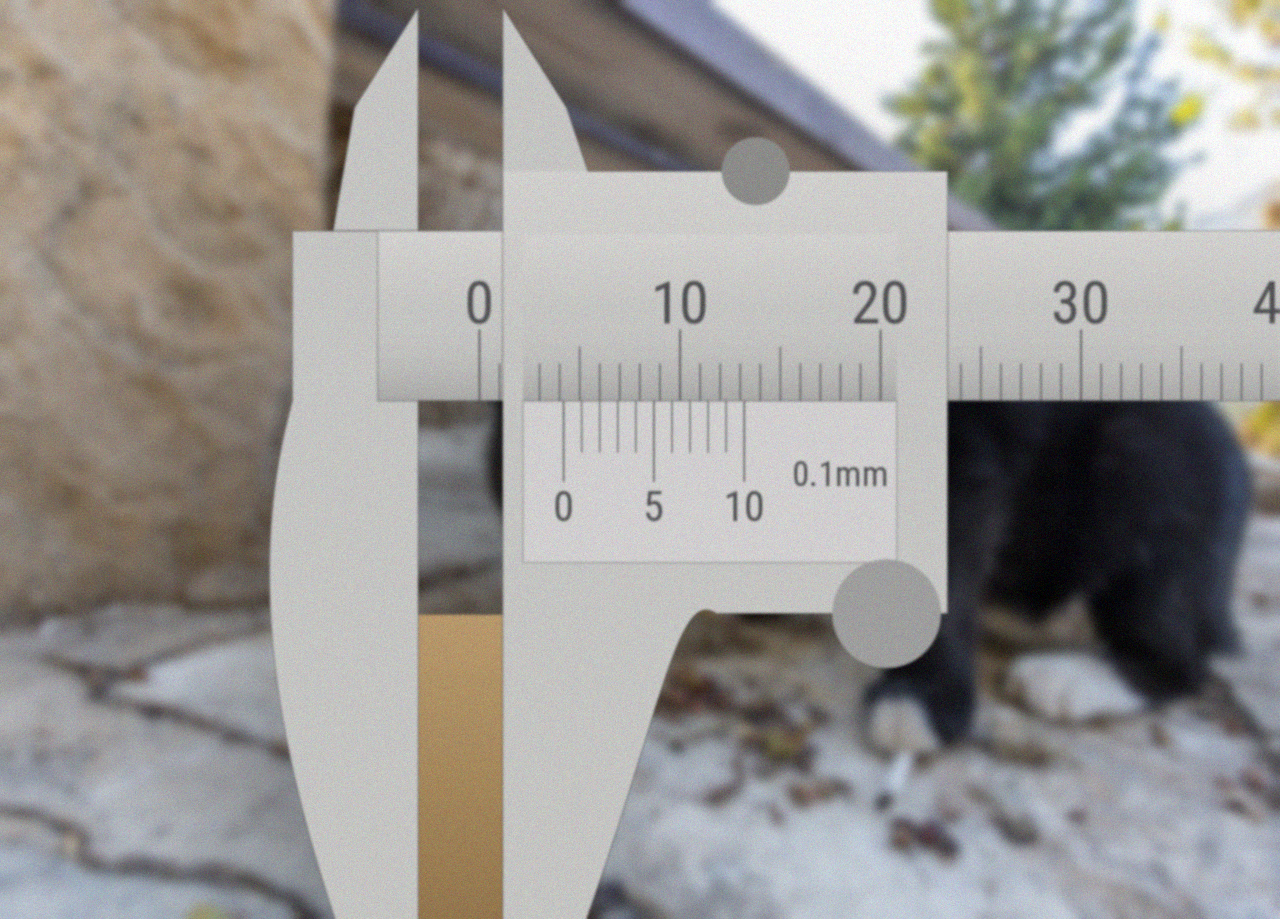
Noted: {"value": 4.2, "unit": "mm"}
